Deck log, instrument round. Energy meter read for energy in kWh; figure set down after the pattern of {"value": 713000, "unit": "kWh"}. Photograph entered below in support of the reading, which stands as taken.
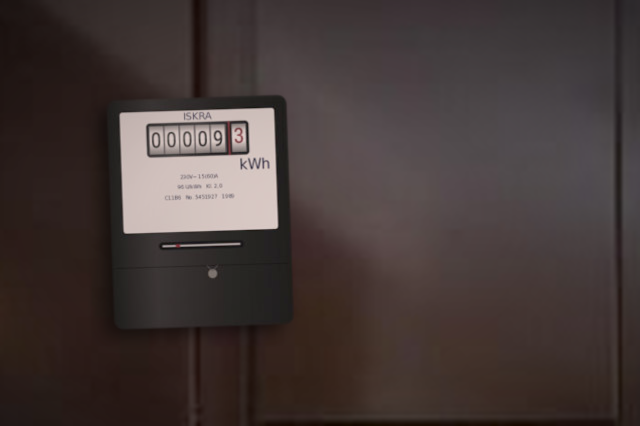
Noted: {"value": 9.3, "unit": "kWh"}
